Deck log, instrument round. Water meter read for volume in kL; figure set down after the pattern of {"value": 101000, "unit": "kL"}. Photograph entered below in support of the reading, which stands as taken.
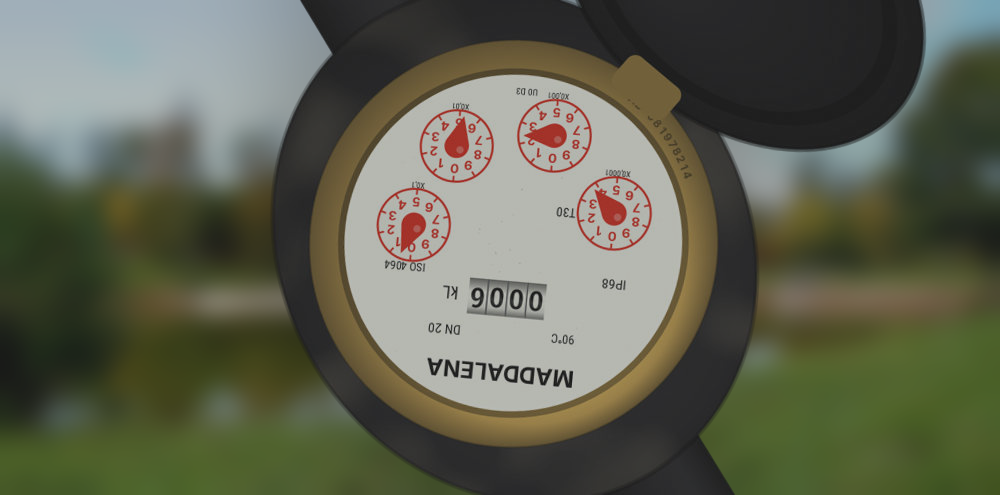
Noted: {"value": 6.0523, "unit": "kL"}
